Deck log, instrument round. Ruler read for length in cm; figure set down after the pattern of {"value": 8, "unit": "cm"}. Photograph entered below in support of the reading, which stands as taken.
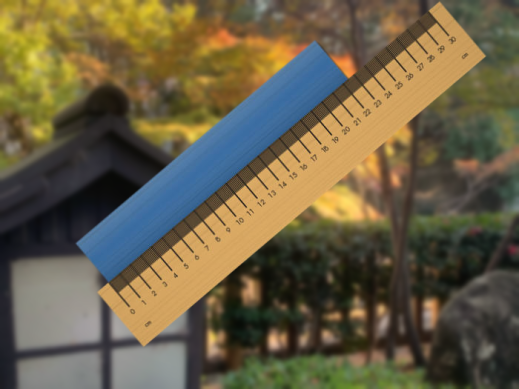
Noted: {"value": 22.5, "unit": "cm"}
